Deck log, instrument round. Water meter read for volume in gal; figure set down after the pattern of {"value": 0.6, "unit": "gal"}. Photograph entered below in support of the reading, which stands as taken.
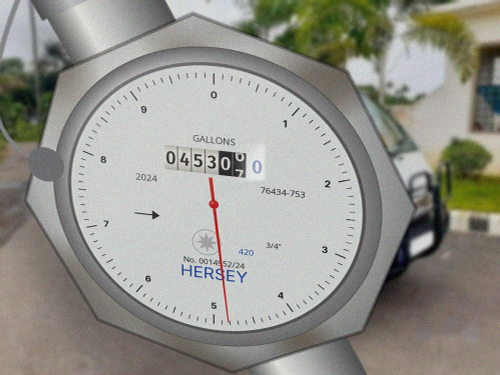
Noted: {"value": 453064.8, "unit": "gal"}
